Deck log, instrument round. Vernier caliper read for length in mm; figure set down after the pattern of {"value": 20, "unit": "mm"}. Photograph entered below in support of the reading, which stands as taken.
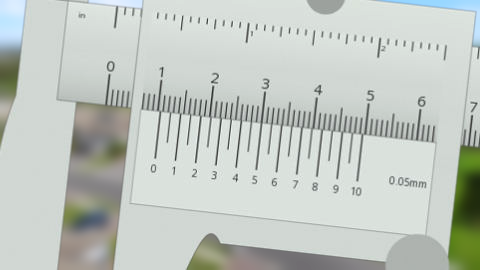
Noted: {"value": 10.5, "unit": "mm"}
